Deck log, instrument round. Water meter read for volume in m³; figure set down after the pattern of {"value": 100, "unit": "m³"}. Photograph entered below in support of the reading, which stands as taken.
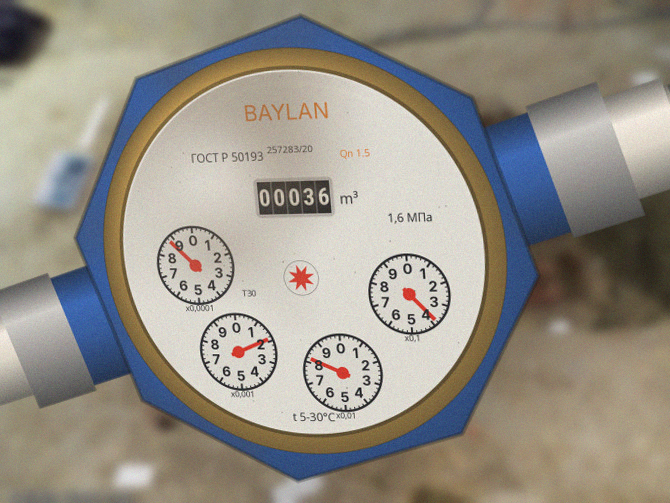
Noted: {"value": 36.3818, "unit": "m³"}
